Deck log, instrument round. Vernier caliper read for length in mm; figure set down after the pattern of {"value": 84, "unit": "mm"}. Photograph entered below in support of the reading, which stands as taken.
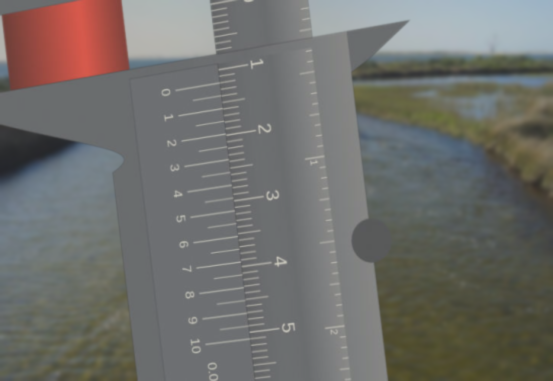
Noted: {"value": 12.0, "unit": "mm"}
